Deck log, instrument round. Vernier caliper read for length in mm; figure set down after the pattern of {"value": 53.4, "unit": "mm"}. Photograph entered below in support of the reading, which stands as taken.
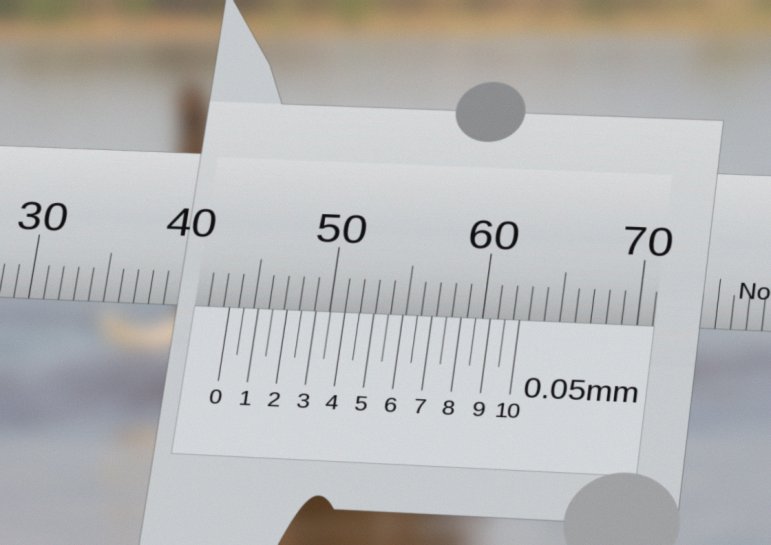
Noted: {"value": 43.4, "unit": "mm"}
